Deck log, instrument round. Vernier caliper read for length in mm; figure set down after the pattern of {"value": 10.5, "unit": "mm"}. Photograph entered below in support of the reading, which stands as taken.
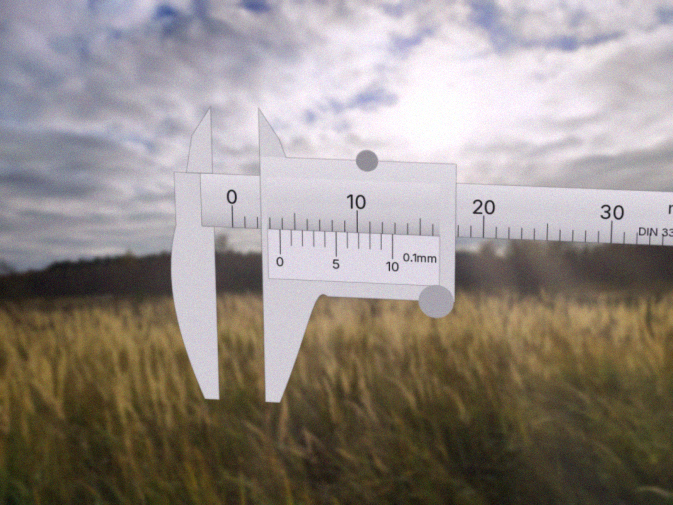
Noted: {"value": 3.8, "unit": "mm"}
